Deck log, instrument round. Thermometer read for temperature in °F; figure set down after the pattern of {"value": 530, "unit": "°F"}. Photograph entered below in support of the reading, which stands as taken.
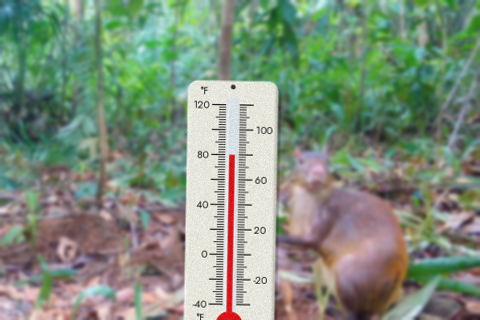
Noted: {"value": 80, "unit": "°F"}
